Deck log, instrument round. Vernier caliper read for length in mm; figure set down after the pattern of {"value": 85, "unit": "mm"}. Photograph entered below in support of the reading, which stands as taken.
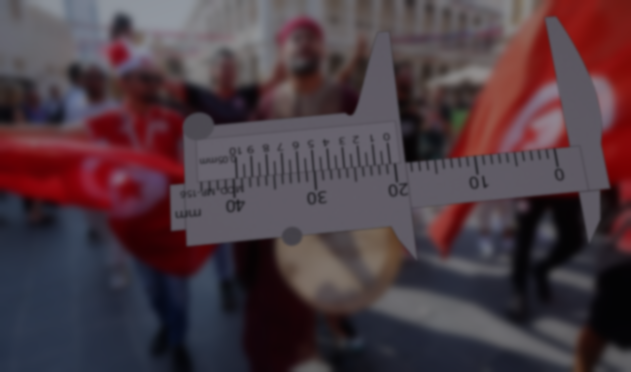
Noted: {"value": 20.6, "unit": "mm"}
